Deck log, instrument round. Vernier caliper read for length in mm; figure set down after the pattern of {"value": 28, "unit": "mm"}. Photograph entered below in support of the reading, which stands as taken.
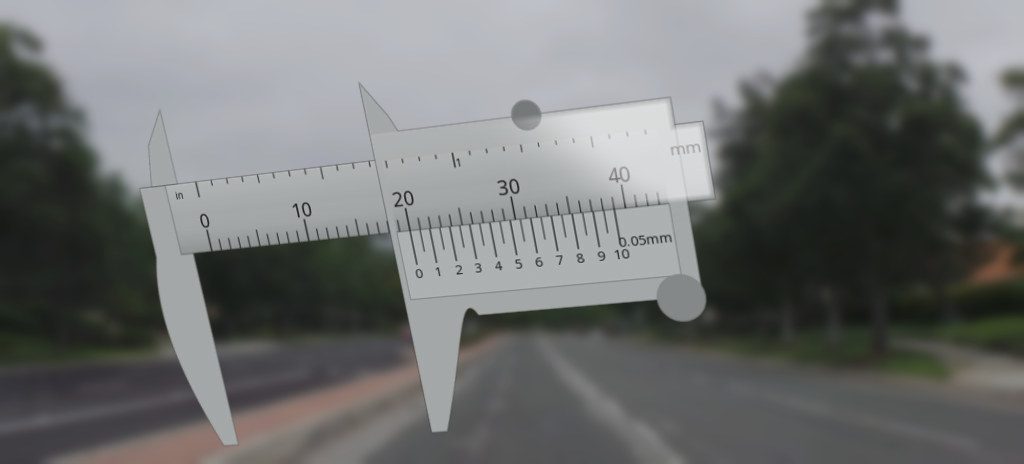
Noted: {"value": 20.0, "unit": "mm"}
